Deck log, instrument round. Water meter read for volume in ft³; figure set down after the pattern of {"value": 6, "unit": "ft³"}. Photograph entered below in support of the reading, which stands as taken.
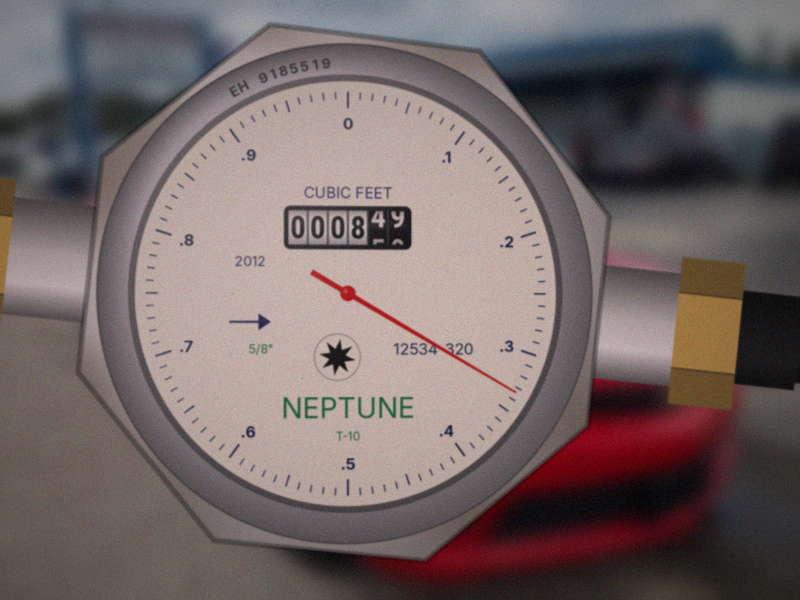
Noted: {"value": 849.33, "unit": "ft³"}
